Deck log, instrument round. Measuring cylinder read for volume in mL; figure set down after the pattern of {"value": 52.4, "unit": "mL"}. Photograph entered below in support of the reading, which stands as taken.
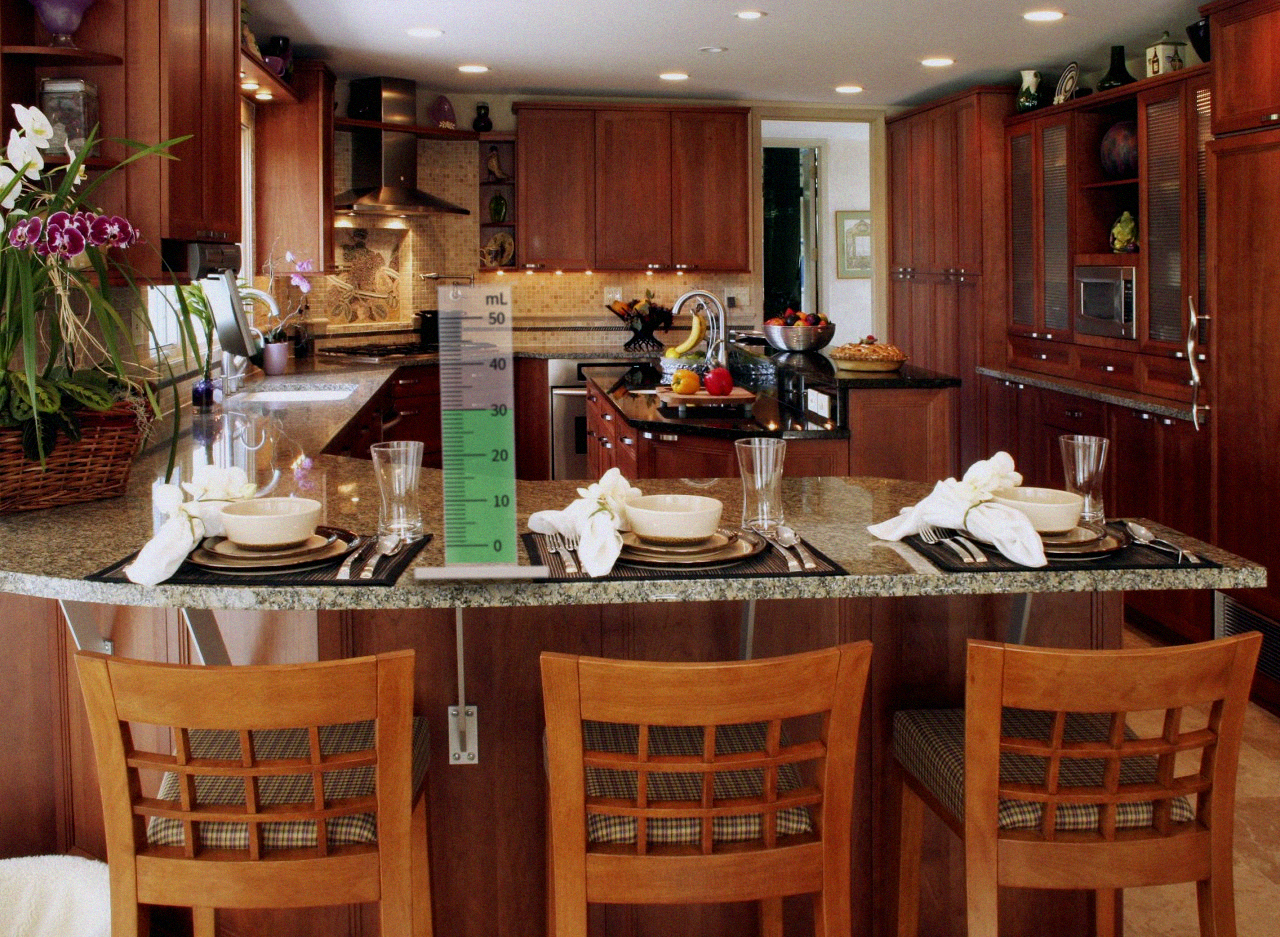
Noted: {"value": 30, "unit": "mL"}
